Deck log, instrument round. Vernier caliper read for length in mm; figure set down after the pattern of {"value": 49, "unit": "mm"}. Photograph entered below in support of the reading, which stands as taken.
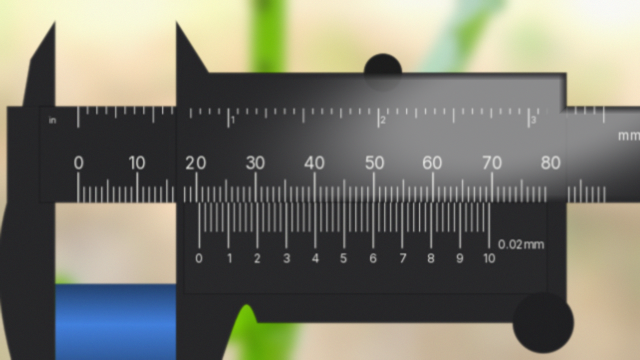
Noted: {"value": 20.5, "unit": "mm"}
